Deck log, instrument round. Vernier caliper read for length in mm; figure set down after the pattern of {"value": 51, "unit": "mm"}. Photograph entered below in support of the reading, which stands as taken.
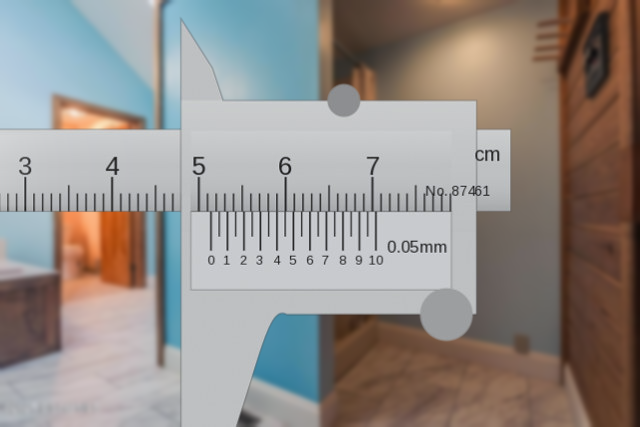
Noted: {"value": 51.4, "unit": "mm"}
